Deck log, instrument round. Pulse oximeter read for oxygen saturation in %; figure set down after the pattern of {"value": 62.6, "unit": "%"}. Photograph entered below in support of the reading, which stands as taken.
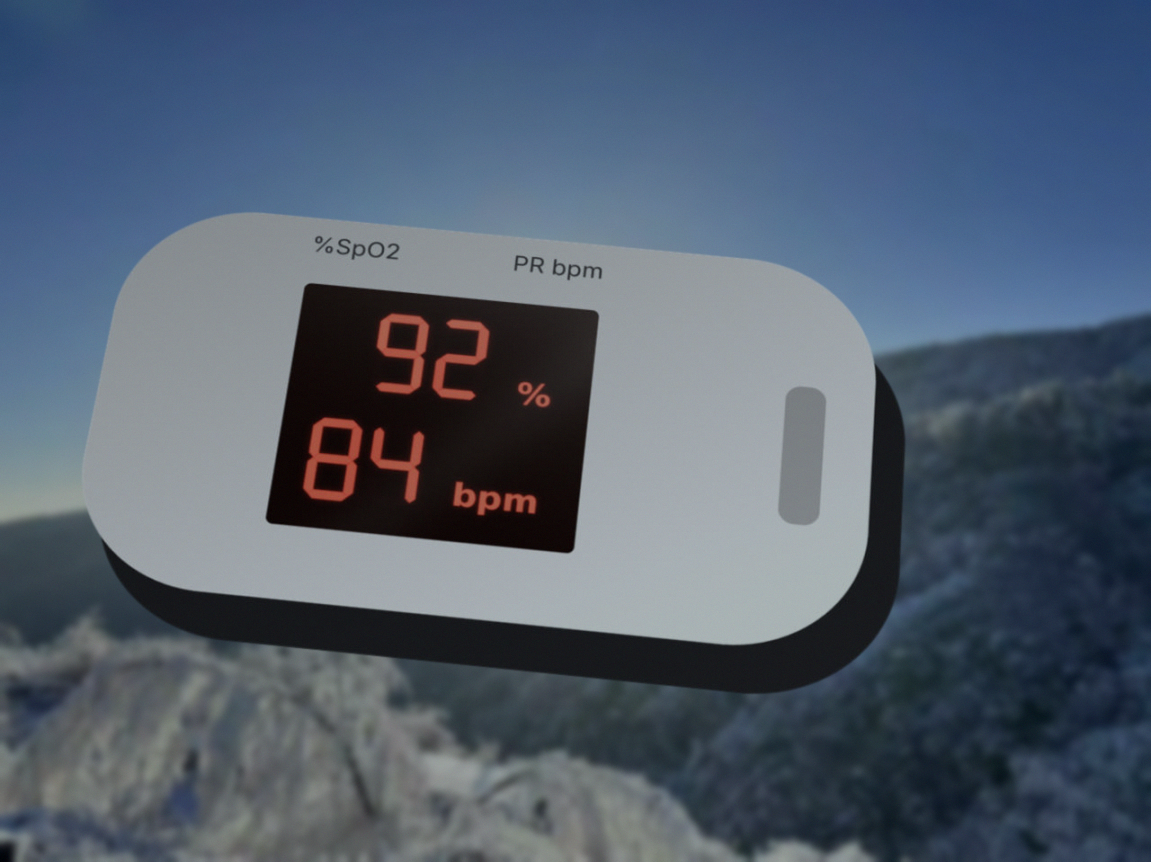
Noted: {"value": 92, "unit": "%"}
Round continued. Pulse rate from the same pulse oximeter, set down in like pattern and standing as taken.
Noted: {"value": 84, "unit": "bpm"}
